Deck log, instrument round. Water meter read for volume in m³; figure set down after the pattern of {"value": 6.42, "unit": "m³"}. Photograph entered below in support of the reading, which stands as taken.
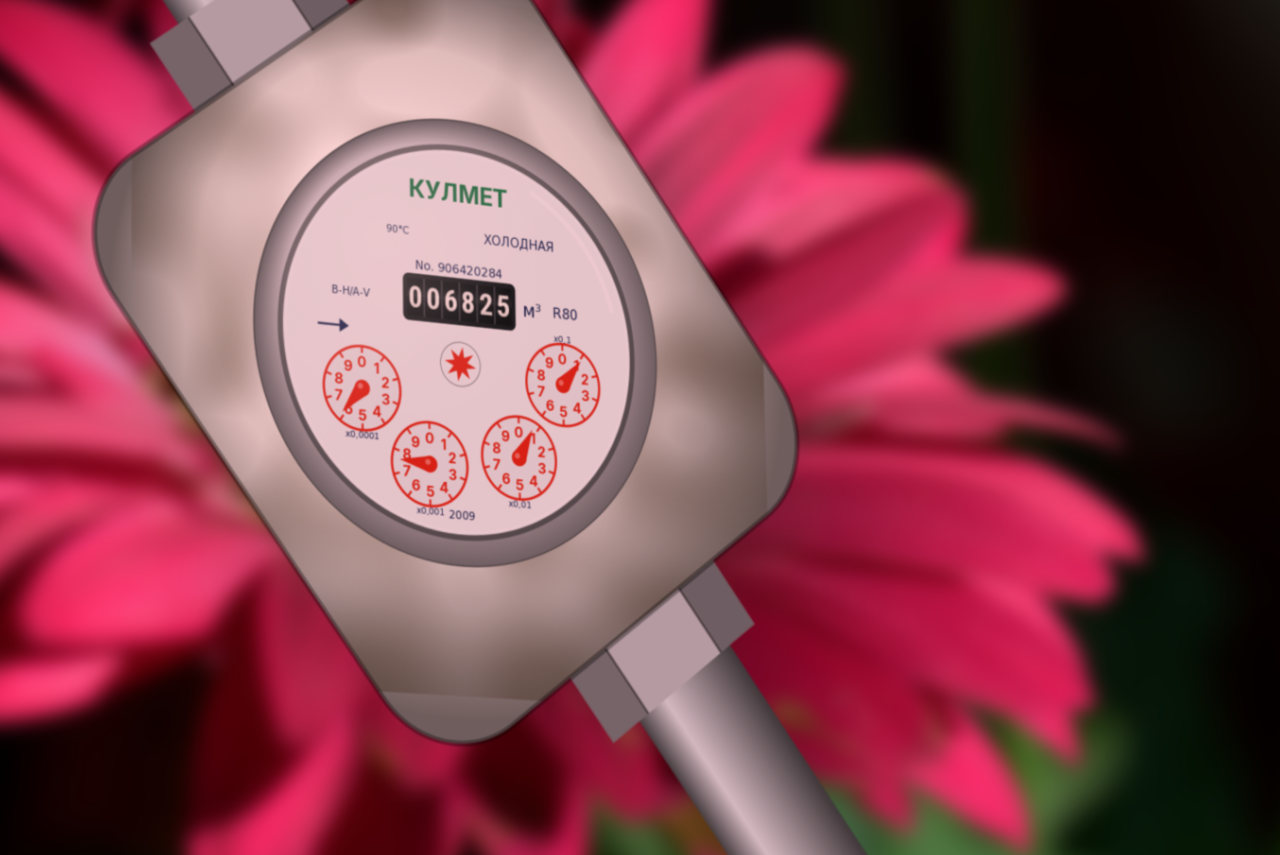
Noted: {"value": 6825.1076, "unit": "m³"}
